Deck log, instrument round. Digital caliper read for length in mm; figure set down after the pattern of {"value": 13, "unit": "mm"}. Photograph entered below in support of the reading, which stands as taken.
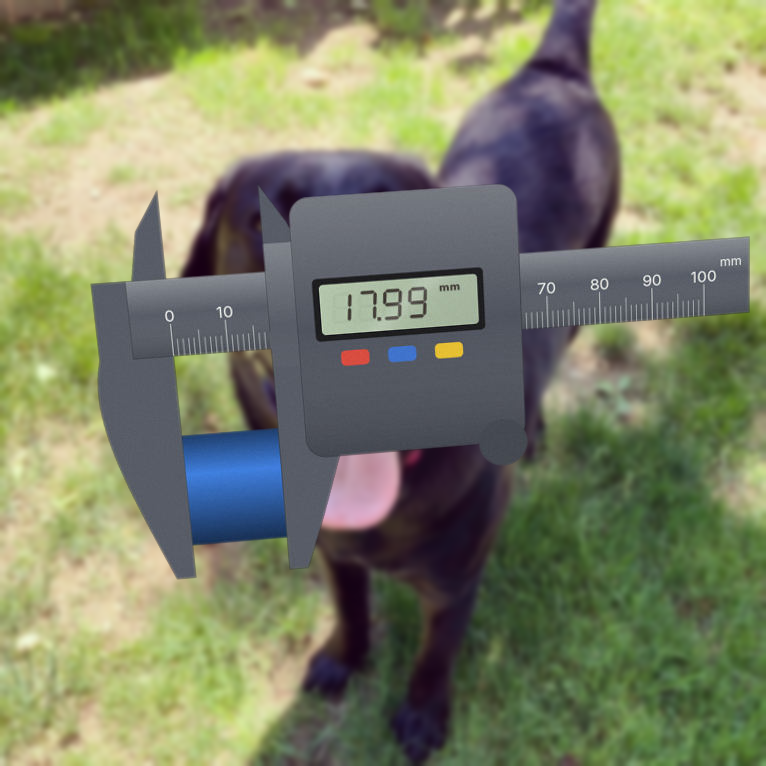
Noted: {"value": 17.99, "unit": "mm"}
